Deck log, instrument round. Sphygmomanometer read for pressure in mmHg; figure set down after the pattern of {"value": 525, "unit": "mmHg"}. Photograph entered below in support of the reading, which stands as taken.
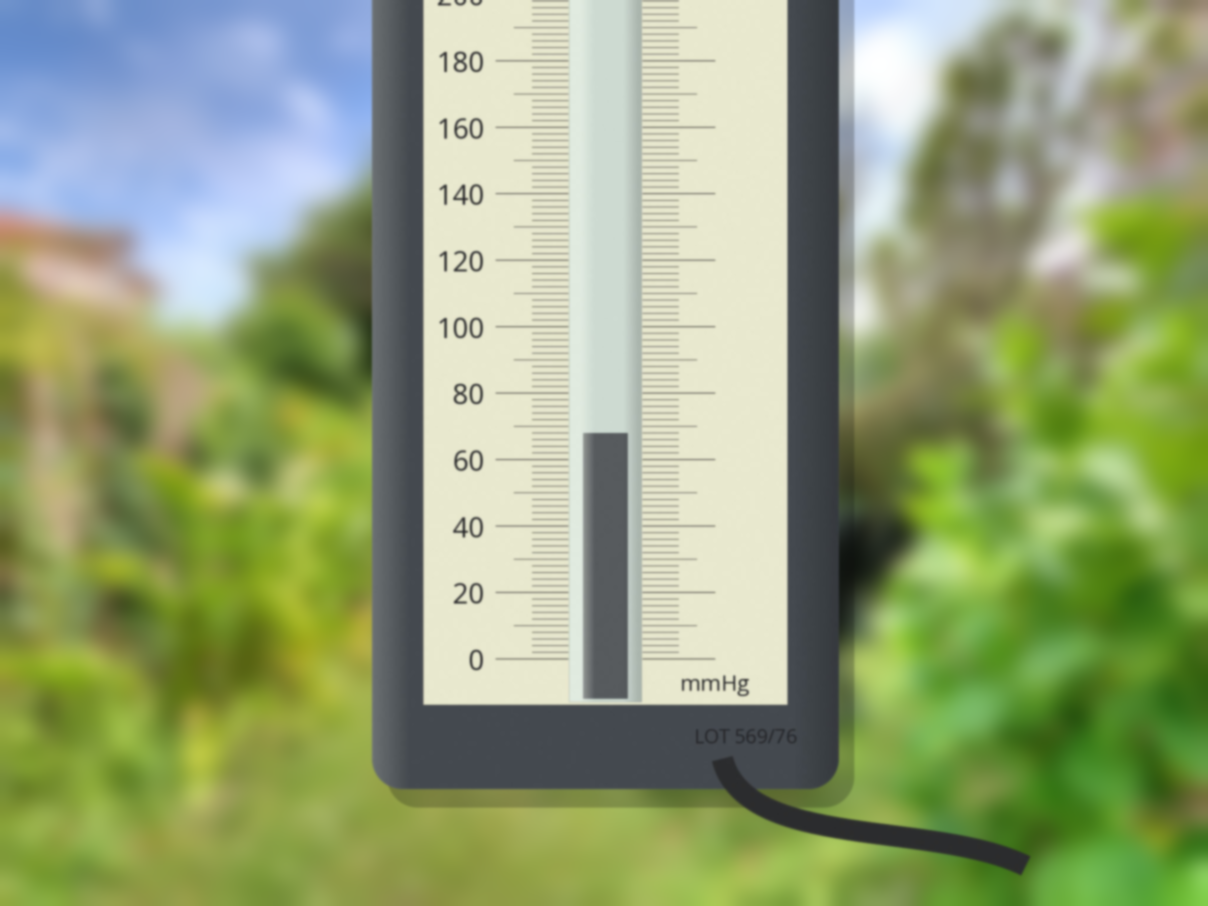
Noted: {"value": 68, "unit": "mmHg"}
